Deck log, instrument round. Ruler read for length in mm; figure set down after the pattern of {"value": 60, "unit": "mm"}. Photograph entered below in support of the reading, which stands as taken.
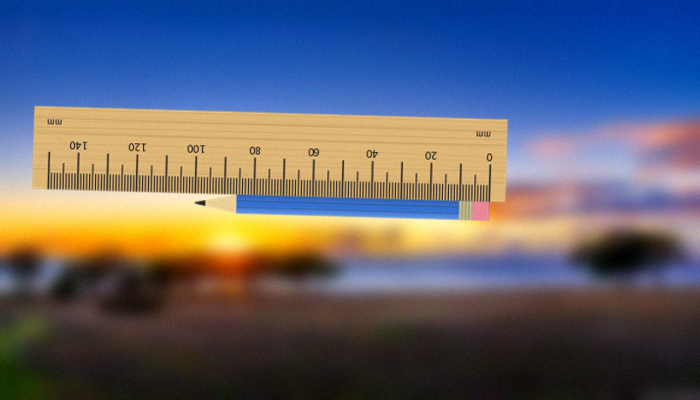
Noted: {"value": 100, "unit": "mm"}
